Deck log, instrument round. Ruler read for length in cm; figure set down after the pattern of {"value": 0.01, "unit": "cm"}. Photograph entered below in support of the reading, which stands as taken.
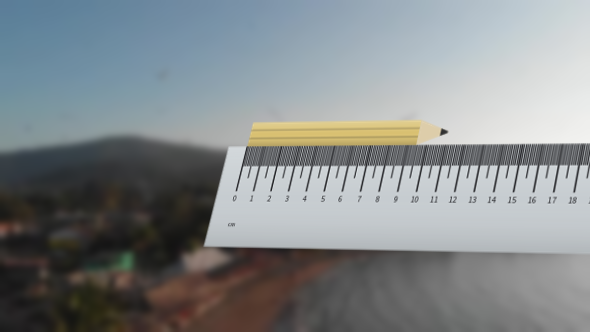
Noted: {"value": 11, "unit": "cm"}
